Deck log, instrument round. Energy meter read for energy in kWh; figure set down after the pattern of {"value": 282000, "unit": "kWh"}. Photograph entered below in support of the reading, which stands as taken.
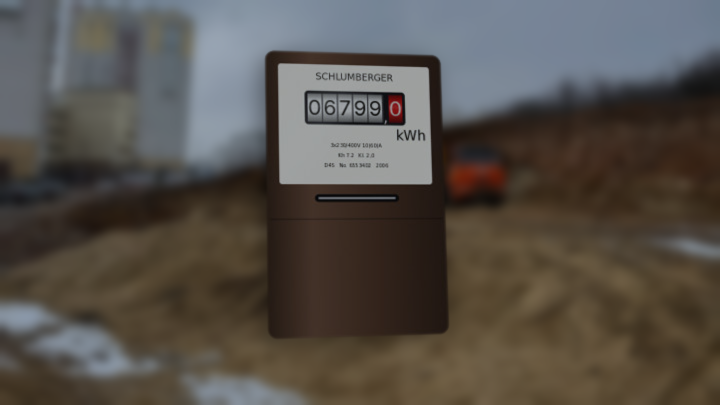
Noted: {"value": 6799.0, "unit": "kWh"}
